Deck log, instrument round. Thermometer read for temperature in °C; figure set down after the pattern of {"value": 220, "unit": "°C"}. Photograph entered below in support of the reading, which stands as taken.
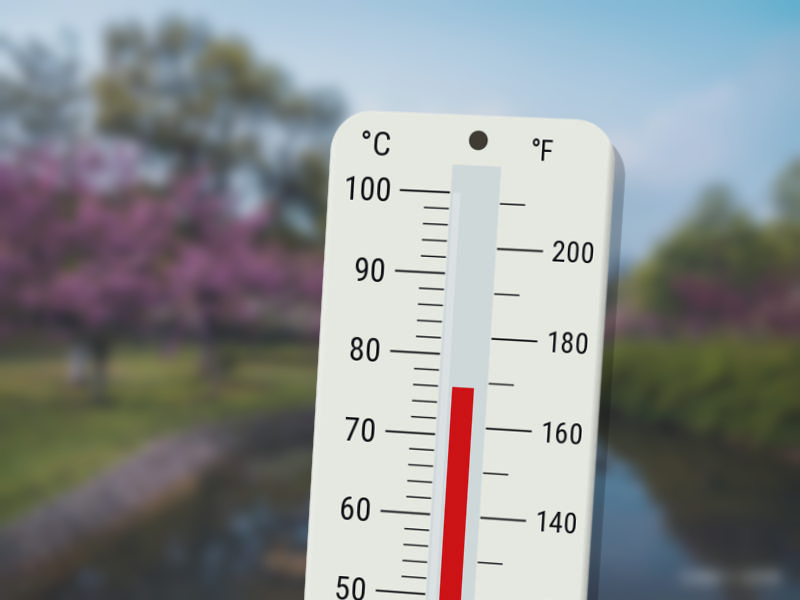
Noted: {"value": 76, "unit": "°C"}
